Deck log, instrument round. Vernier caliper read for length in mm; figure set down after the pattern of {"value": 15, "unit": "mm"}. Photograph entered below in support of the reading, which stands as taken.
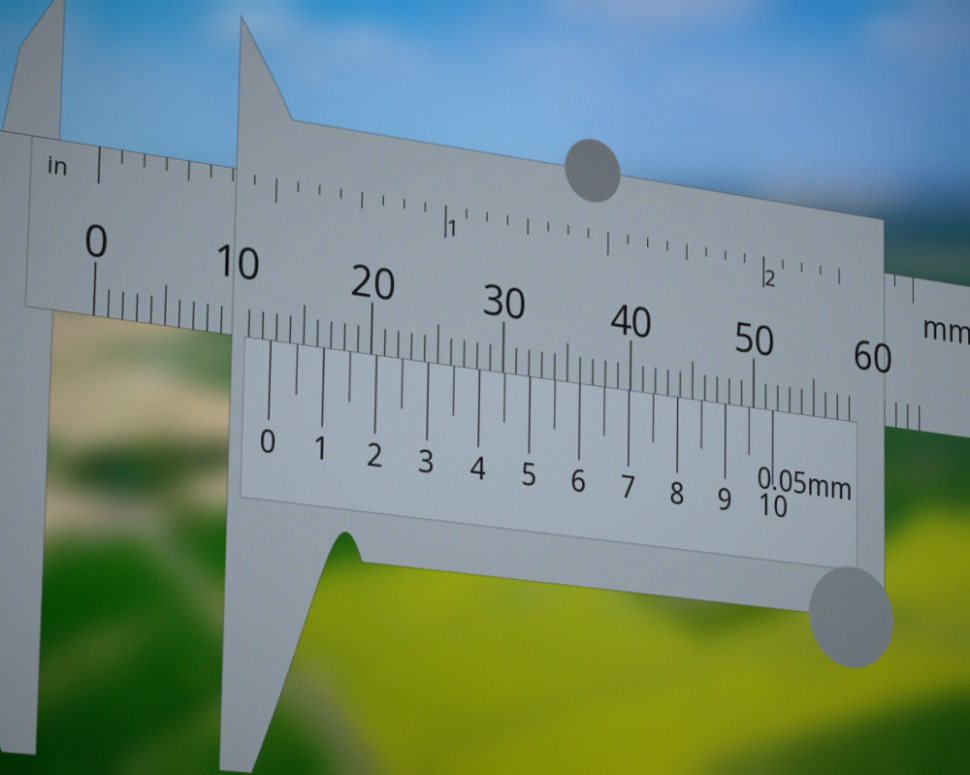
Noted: {"value": 12.6, "unit": "mm"}
